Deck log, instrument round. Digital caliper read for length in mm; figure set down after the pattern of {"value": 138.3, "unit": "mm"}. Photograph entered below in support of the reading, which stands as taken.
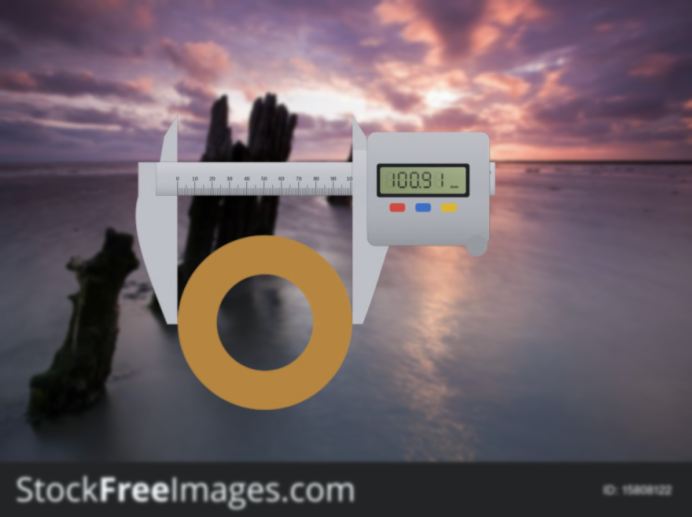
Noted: {"value": 100.91, "unit": "mm"}
